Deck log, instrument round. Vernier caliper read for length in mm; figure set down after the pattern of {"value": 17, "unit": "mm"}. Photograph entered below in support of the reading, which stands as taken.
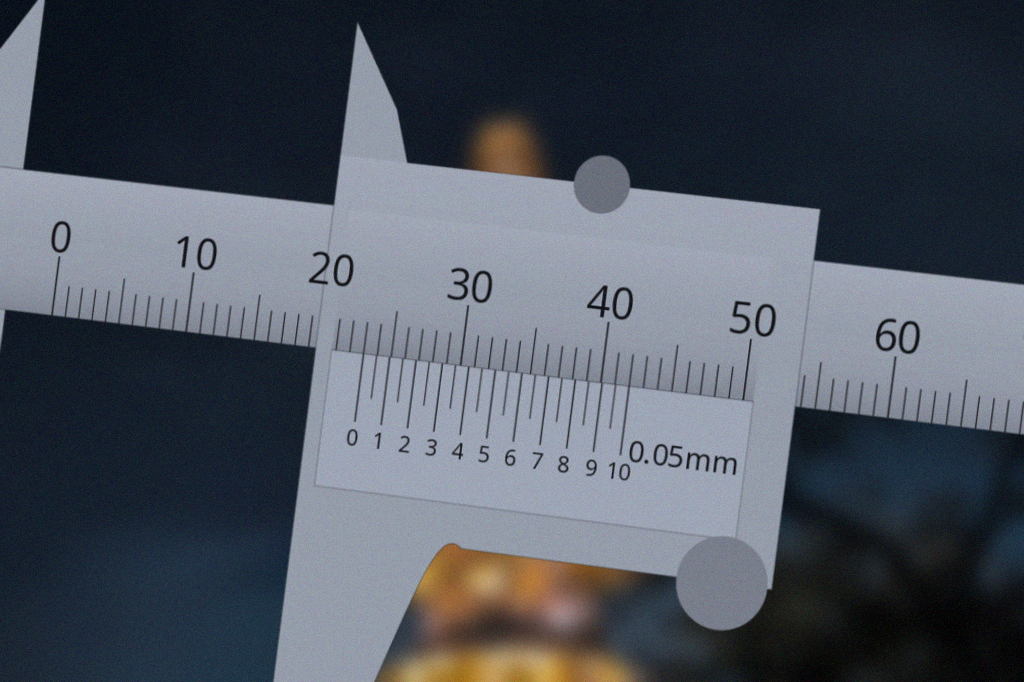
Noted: {"value": 23.0, "unit": "mm"}
